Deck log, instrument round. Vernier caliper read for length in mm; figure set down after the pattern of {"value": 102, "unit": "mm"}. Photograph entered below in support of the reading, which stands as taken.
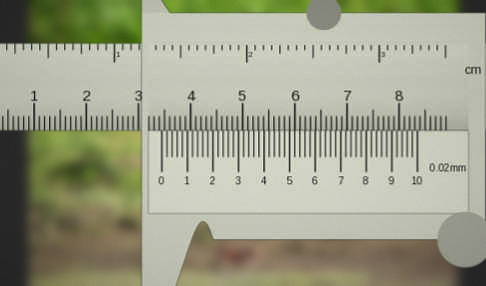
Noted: {"value": 34.5, "unit": "mm"}
